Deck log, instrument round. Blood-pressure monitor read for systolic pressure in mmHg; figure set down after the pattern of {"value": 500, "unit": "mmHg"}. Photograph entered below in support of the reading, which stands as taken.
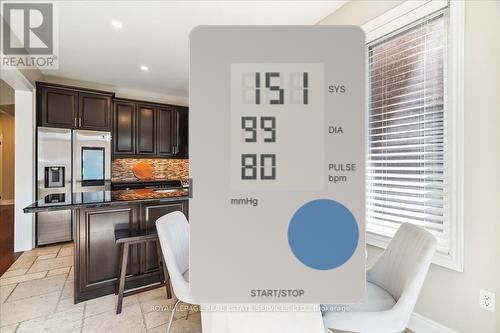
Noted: {"value": 151, "unit": "mmHg"}
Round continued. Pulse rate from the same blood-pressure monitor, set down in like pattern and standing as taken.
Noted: {"value": 80, "unit": "bpm"}
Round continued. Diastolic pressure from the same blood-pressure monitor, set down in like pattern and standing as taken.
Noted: {"value": 99, "unit": "mmHg"}
